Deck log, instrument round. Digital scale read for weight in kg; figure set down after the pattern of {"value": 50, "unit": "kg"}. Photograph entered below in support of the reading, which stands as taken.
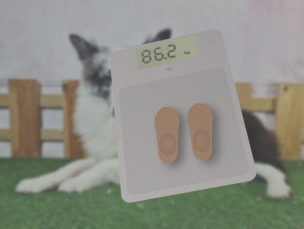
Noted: {"value": 86.2, "unit": "kg"}
